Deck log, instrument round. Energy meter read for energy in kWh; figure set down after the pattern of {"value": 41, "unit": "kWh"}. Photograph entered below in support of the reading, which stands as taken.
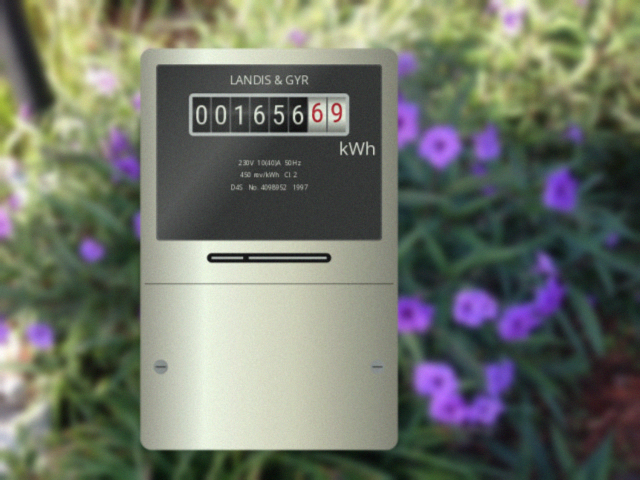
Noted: {"value": 1656.69, "unit": "kWh"}
